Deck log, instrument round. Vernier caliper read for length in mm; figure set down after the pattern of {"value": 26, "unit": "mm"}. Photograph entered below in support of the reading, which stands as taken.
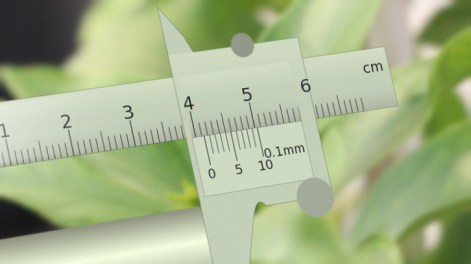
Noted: {"value": 41.4, "unit": "mm"}
